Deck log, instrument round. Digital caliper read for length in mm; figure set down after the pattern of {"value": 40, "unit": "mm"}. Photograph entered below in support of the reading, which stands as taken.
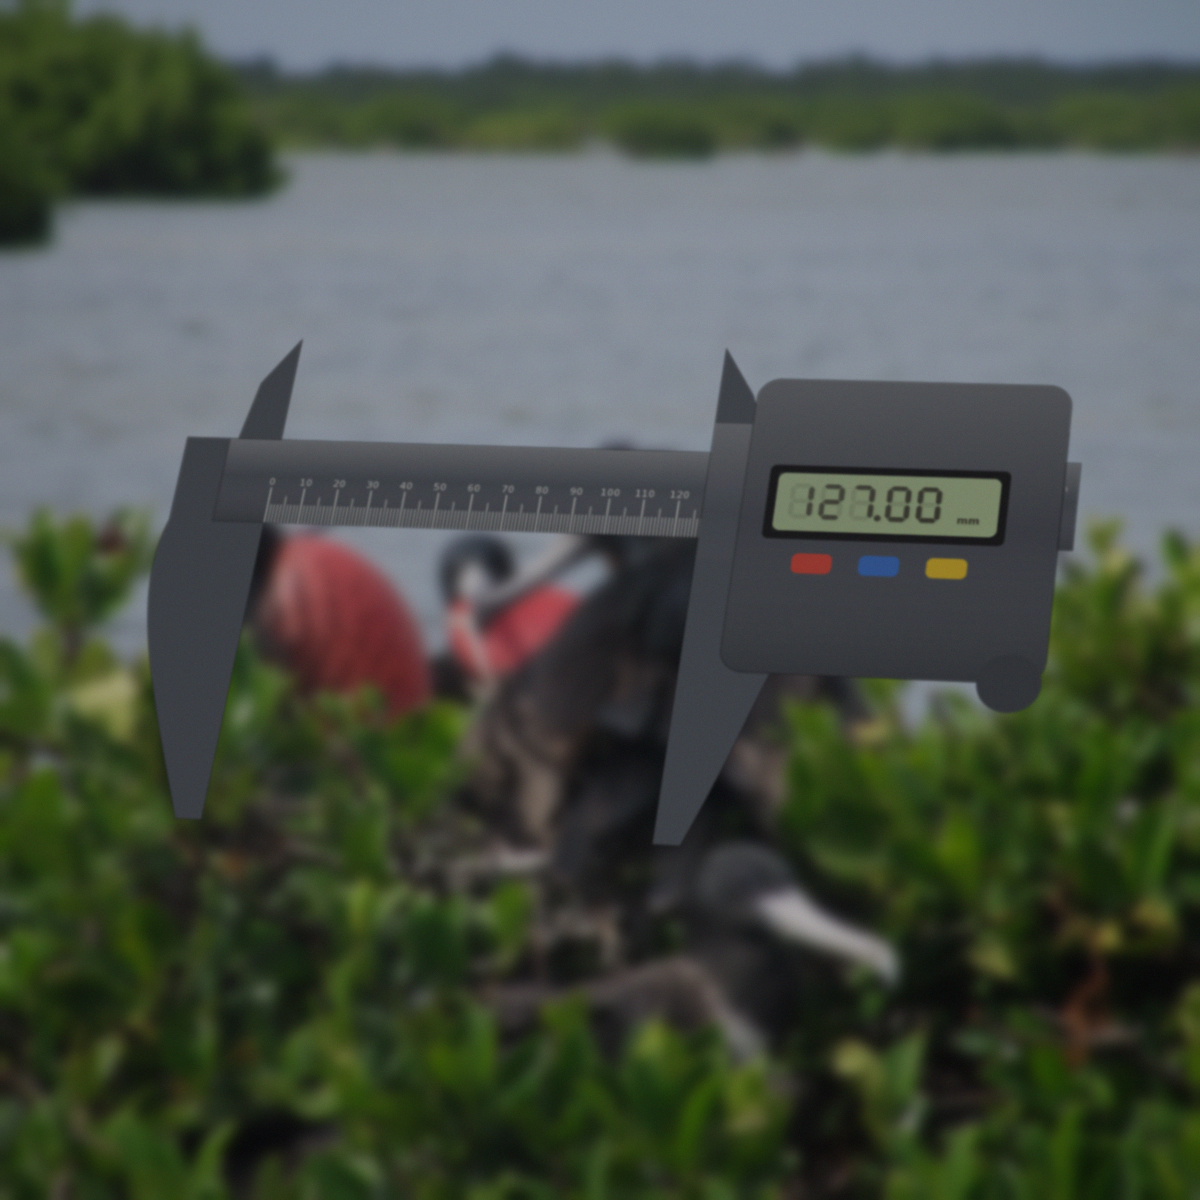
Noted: {"value": 127.00, "unit": "mm"}
